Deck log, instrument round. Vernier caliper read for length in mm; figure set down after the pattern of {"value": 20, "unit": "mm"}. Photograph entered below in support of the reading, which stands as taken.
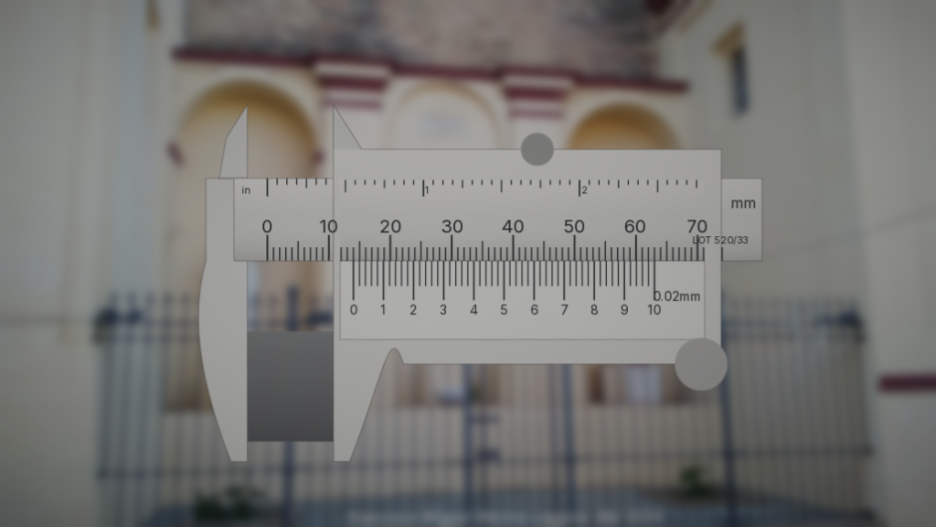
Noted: {"value": 14.0, "unit": "mm"}
